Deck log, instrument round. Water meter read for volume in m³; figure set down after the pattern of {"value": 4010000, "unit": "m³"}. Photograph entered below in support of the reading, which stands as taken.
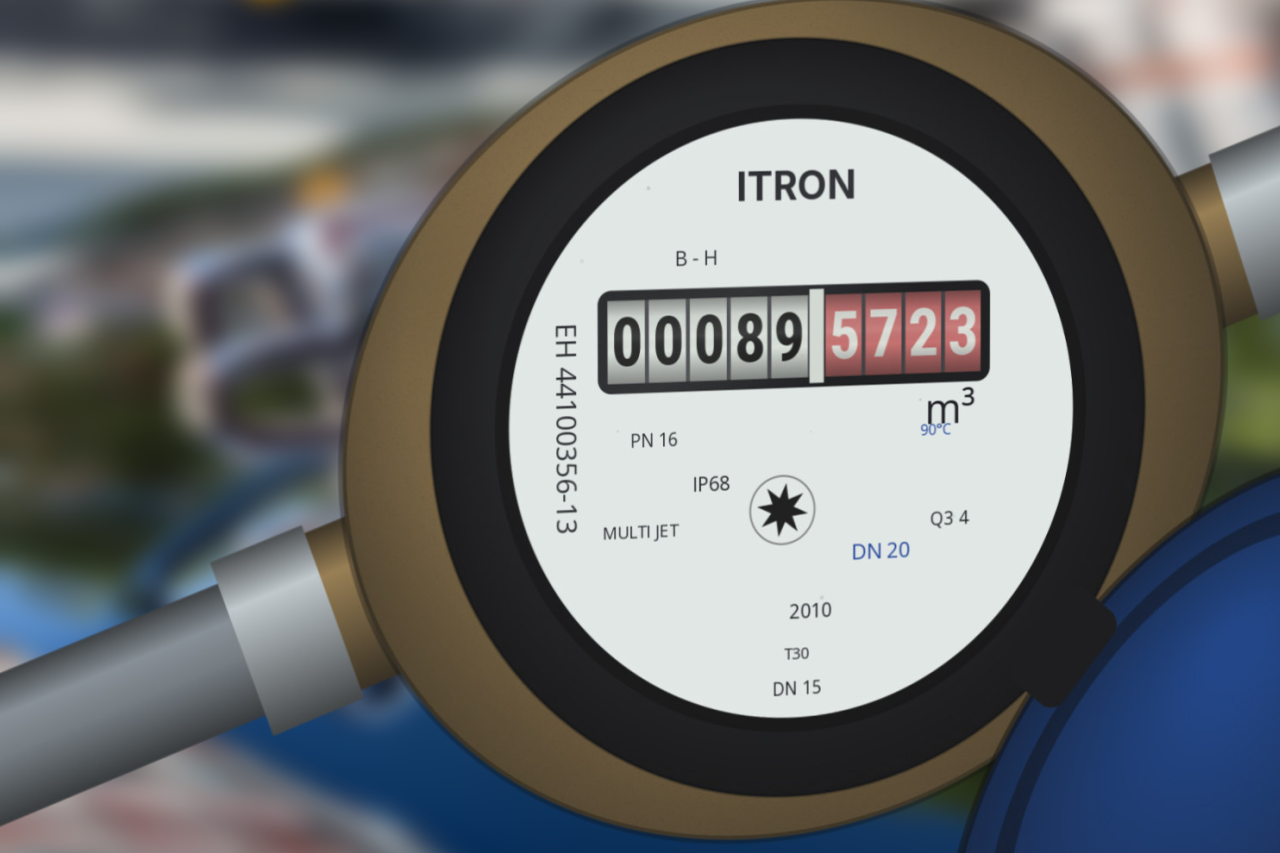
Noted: {"value": 89.5723, "unit": "m³"}
